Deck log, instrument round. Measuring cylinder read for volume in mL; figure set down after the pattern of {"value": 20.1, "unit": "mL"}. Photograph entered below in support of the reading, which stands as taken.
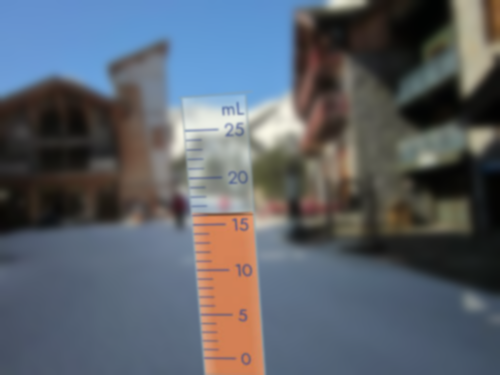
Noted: {"value": 16, "unit": "mL"}
